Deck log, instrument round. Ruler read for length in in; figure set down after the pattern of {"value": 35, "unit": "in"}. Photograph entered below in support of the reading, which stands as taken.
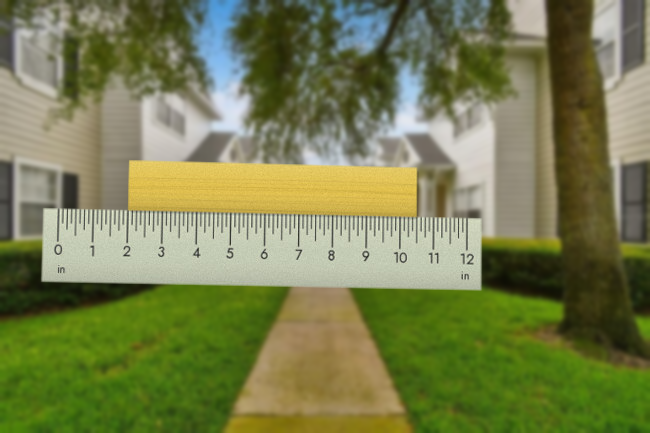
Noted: {"value": 8.5, "unit": "in"}
